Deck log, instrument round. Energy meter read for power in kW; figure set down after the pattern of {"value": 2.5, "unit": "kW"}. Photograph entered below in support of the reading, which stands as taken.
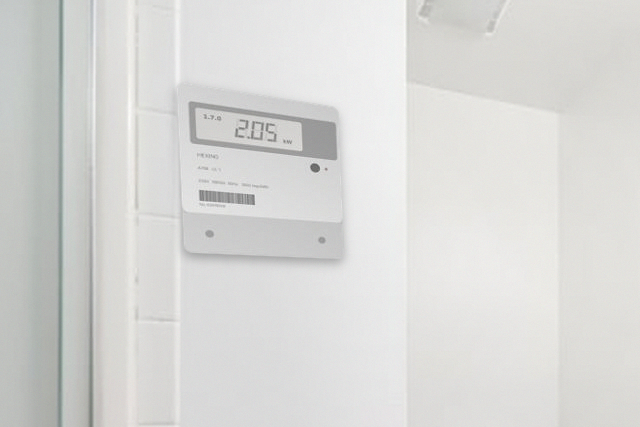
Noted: {"value": 2.05, "unit": "kW"}
